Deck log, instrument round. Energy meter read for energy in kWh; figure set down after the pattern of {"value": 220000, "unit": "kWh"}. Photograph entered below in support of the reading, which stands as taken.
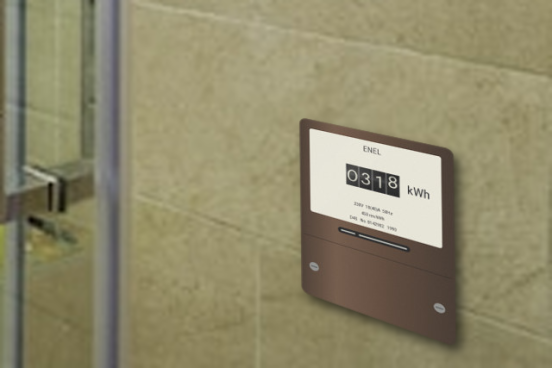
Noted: {"value": 318, "unit": "kWh"}
